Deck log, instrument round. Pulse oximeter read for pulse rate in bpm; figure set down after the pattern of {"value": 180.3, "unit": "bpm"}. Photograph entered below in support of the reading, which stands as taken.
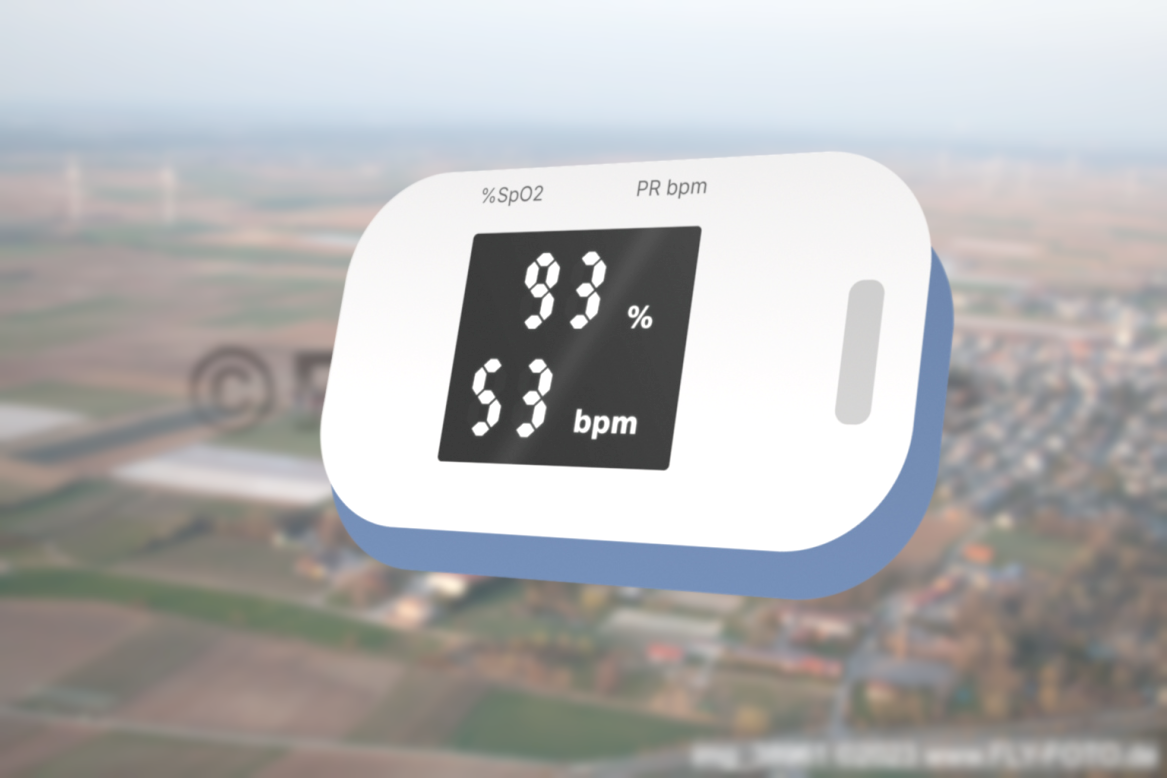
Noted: {"value": 53, "unit": "bpm"}
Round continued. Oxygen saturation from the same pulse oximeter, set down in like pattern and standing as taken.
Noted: {"value": 93, "unit": "%"}
